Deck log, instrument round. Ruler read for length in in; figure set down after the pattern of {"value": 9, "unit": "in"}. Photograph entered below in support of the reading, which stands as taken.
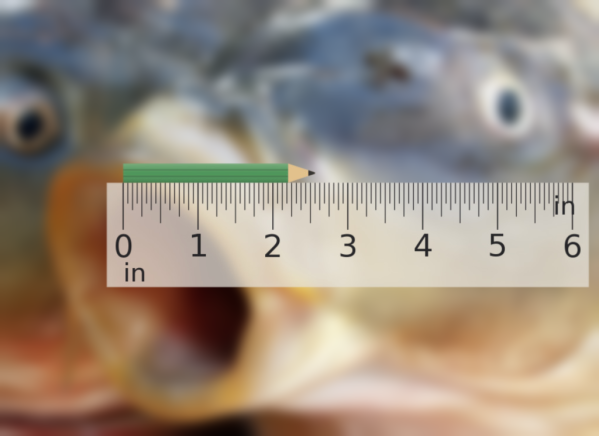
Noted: {"value": 2.5625, "unit": "in"}
